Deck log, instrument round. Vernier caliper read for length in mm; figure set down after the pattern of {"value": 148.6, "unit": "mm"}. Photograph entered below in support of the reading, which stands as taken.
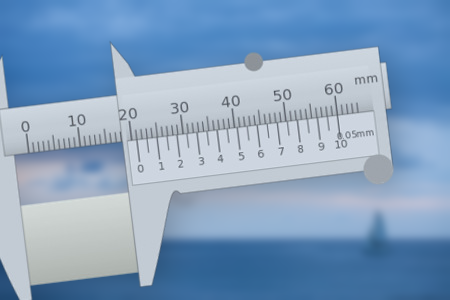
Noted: {"value": 21.0, "unit": "mm"}
